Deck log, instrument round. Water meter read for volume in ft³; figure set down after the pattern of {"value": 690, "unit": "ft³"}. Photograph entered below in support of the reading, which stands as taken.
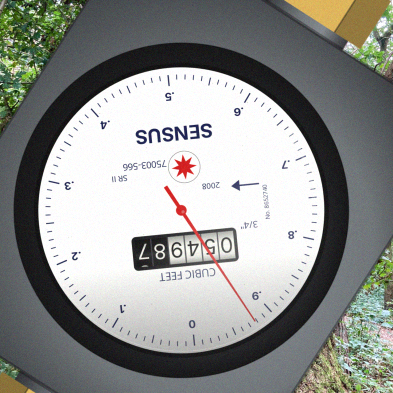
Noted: {"value": 54986.92, "unit": "ft³"}
